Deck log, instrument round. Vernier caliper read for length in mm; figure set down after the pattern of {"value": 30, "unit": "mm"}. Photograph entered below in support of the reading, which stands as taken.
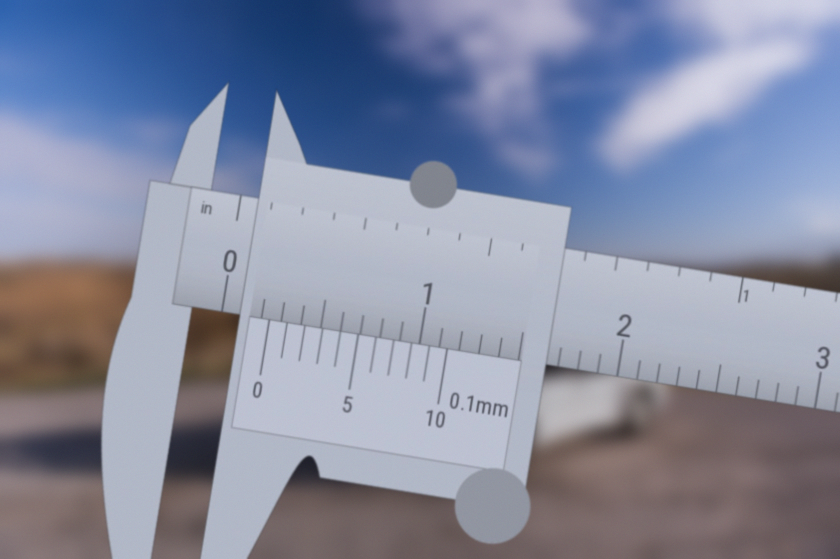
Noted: {"value": 2.4, "unit": "mm"}
